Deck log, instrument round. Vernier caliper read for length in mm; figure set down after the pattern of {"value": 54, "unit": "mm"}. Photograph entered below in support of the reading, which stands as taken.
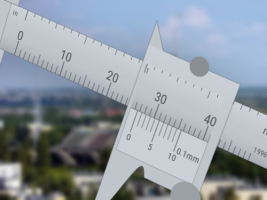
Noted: {"value": 26.6, "unit": "mm"}
